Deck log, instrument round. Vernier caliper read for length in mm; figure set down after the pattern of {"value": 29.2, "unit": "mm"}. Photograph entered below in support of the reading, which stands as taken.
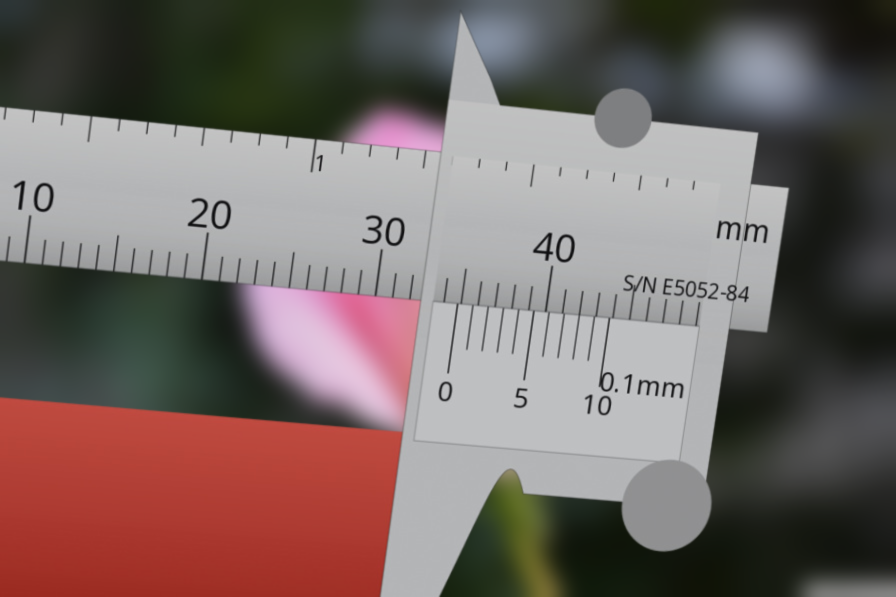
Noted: {"value": 34.8, "unit": "mm"}
